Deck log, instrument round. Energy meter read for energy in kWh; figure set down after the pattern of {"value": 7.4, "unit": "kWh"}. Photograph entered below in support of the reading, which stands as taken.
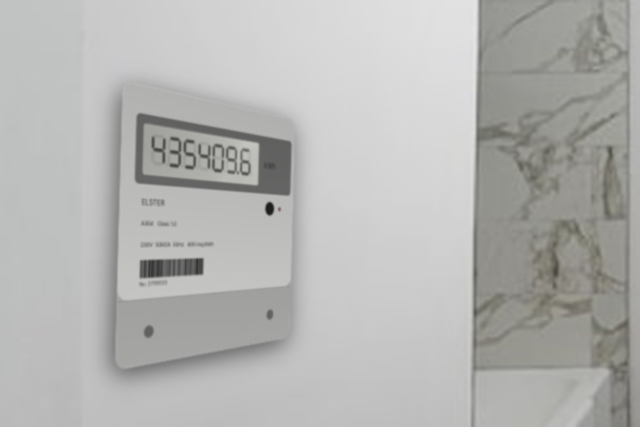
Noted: {"value": 435409.6, "unit": "kWh"}
